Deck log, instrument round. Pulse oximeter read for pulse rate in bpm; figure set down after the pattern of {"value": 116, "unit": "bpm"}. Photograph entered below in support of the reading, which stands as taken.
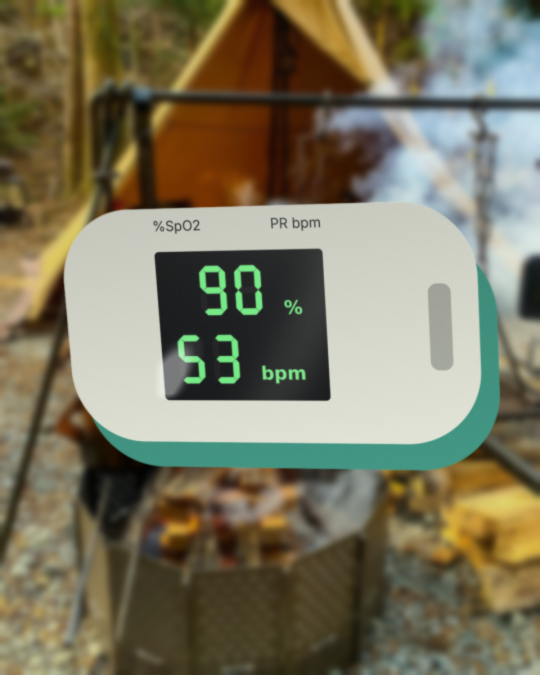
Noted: {"value": 53, "unit": "bpm"}
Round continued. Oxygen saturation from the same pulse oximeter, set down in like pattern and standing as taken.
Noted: {"value": 90, "unit": "%"}
